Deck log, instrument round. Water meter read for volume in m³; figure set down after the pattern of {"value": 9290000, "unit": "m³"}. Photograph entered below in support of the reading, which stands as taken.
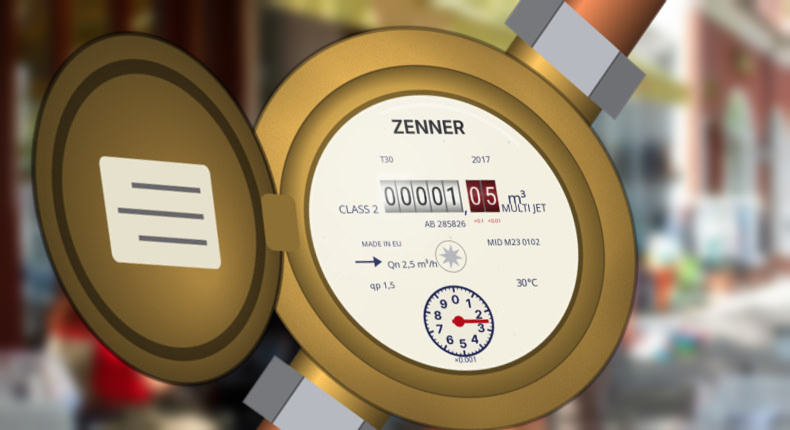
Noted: {"value": 1.052, "unit": "m³"}
